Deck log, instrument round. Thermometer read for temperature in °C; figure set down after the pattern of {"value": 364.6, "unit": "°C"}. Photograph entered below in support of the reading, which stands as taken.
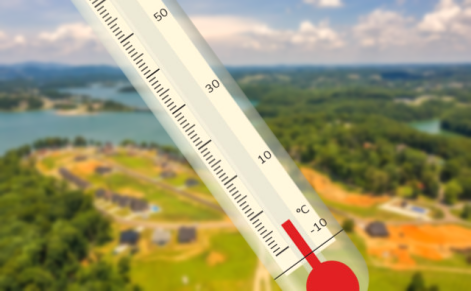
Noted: {"value": -5, "unit": "°C"}
